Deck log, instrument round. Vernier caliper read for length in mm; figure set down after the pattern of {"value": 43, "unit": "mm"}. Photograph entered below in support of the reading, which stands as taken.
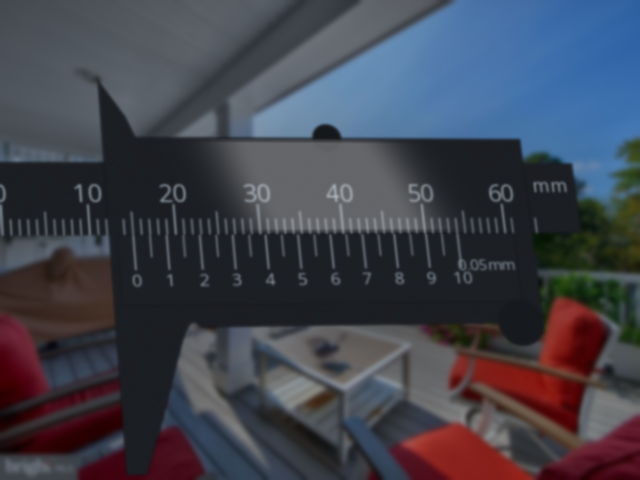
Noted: {"value": 15.0, "unit": "mm"}
